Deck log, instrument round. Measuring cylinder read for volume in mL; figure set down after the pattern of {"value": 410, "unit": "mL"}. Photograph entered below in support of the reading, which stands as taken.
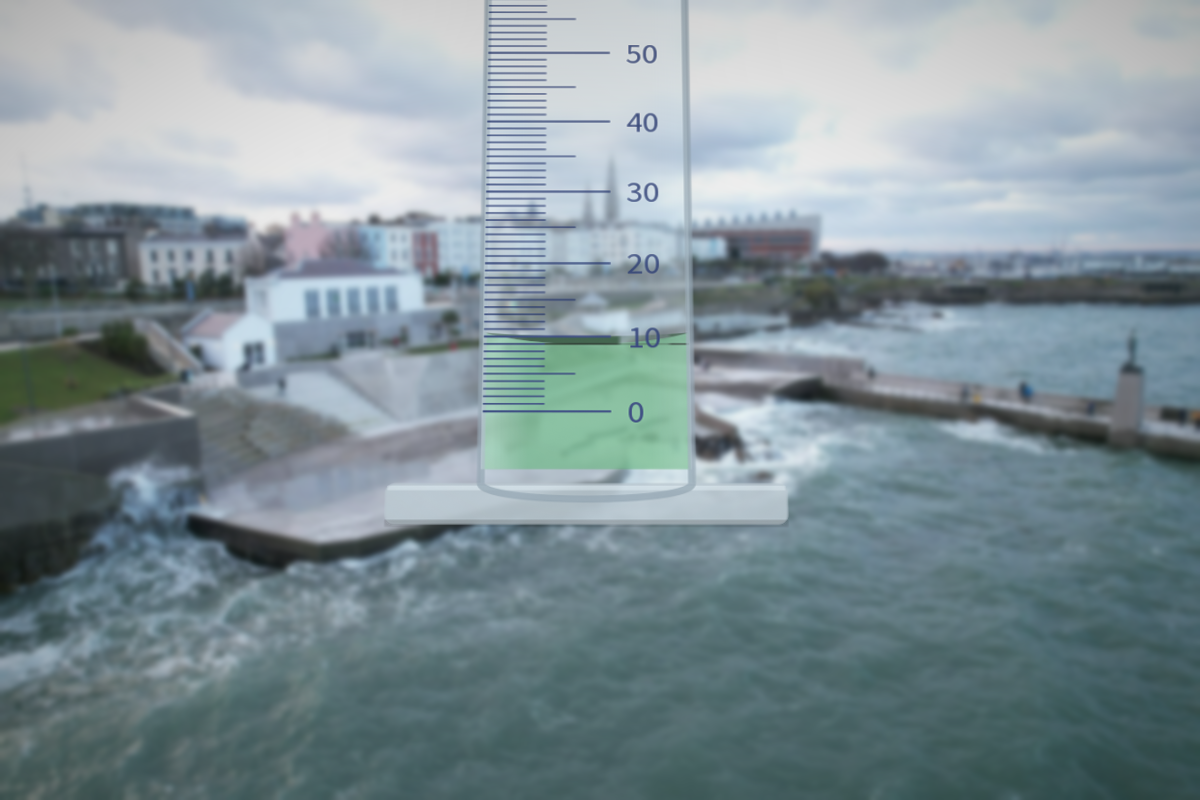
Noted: {"value": 9, "unit": "mL"}
